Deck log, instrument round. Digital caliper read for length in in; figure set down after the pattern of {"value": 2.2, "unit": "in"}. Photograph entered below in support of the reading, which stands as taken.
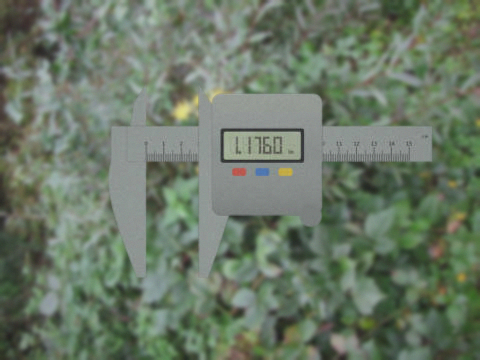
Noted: {"value": 1.1760, "unit": "in"}
